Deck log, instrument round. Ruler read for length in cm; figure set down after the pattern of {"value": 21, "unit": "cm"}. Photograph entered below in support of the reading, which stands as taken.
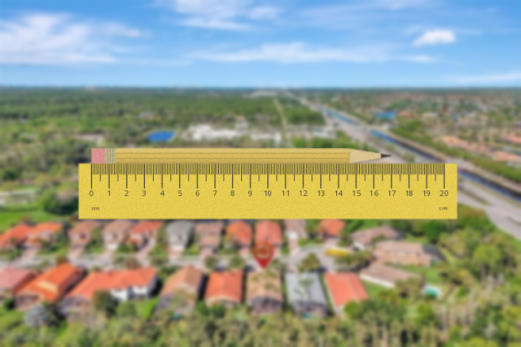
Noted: {"value": 17, "unit": "cm"}
